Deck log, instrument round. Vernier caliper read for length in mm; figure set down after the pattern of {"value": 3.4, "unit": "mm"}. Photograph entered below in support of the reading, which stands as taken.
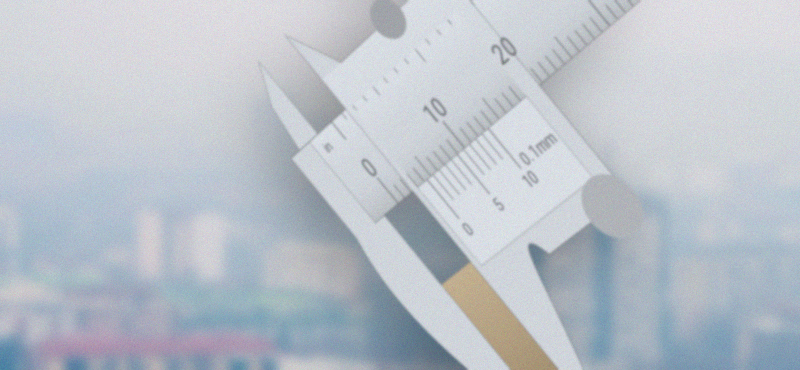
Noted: {"value": 4.4, "unit": "mm"}
